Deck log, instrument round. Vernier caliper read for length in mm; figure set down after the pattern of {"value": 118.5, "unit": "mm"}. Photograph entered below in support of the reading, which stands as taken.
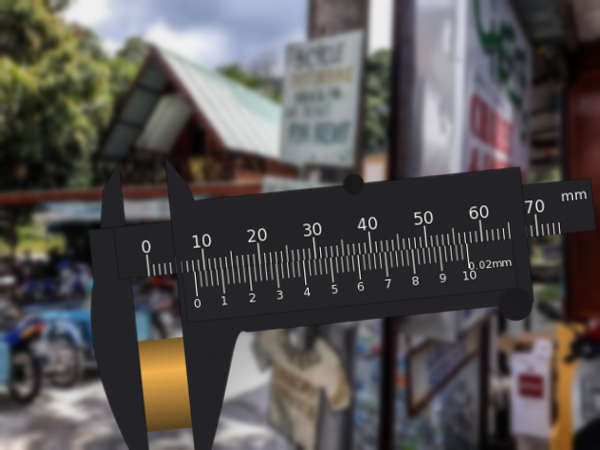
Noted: {"value": 8.2, "unit": "mm"}
